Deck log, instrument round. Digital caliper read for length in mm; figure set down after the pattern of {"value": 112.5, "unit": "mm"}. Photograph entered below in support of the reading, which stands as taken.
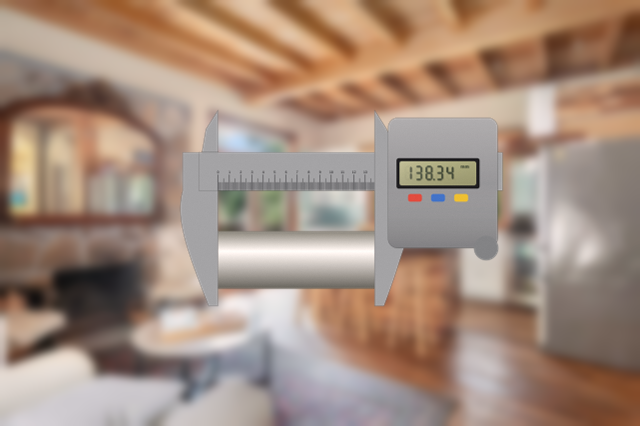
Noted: {"value": 138.34, "unit": "mm"}
